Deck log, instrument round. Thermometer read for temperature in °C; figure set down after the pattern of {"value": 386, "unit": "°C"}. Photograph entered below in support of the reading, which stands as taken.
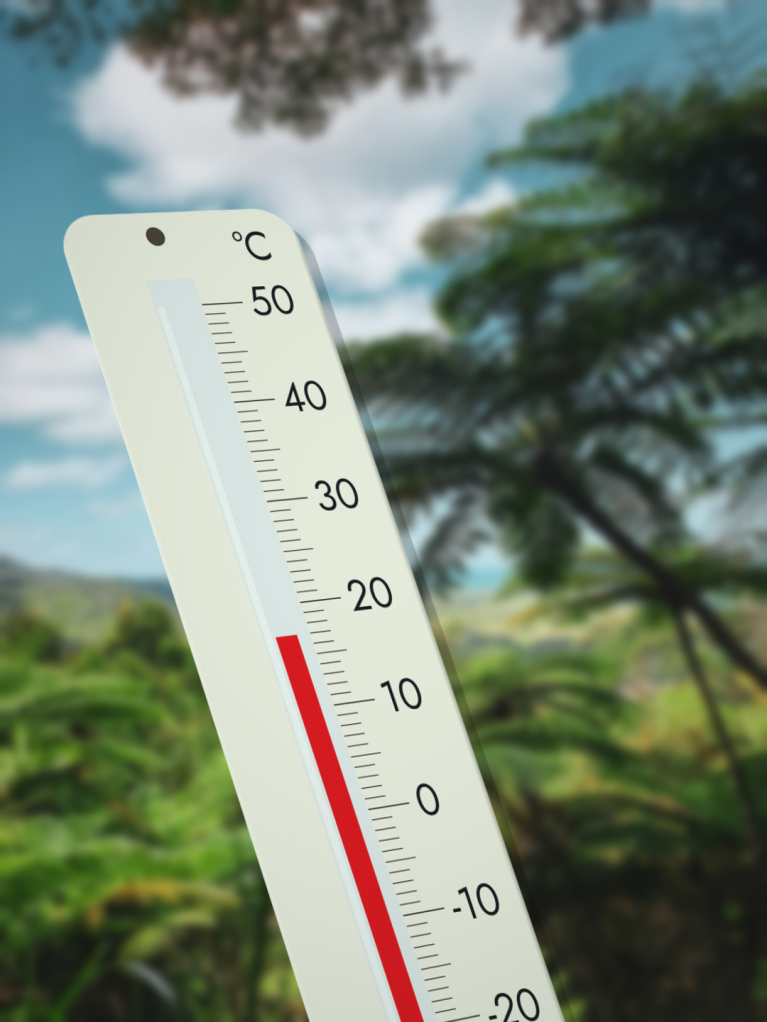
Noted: {"value": 17, "unit": "°C"}
